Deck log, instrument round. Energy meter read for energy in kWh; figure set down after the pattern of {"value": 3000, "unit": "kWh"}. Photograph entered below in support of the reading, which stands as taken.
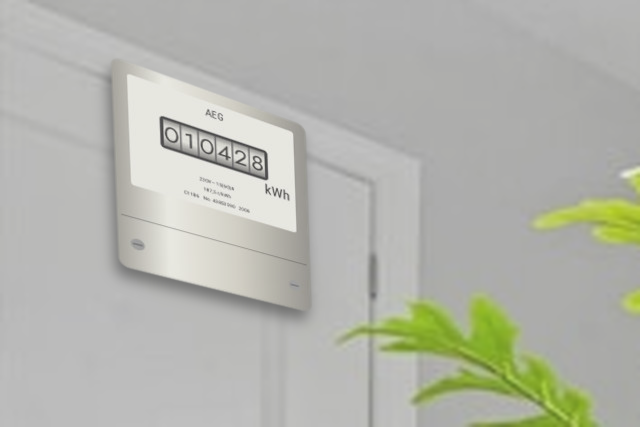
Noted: {"value": 10428, "unit": "kWh"}
